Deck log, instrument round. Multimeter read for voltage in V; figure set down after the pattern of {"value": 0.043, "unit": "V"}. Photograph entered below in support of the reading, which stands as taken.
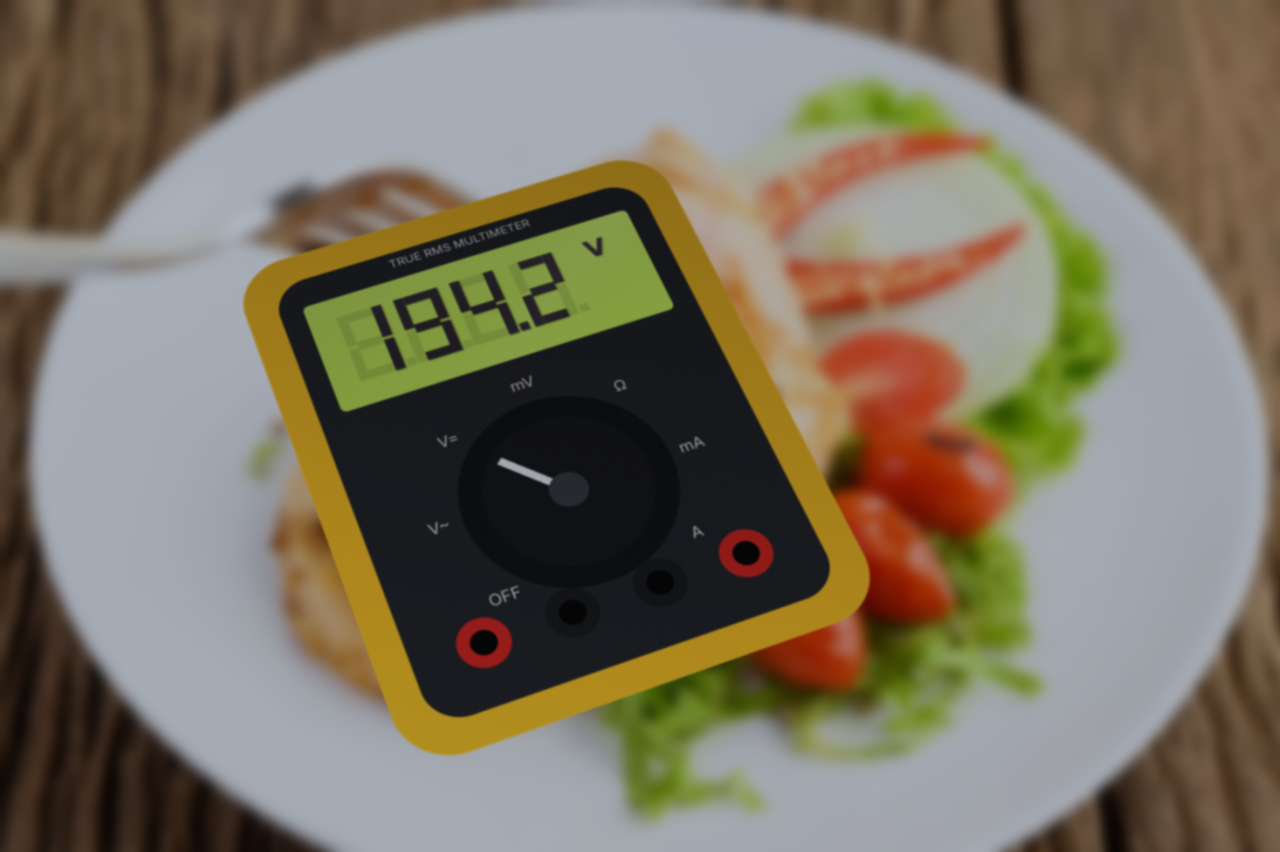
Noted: {"value": 194.2, "unit": "V"}
